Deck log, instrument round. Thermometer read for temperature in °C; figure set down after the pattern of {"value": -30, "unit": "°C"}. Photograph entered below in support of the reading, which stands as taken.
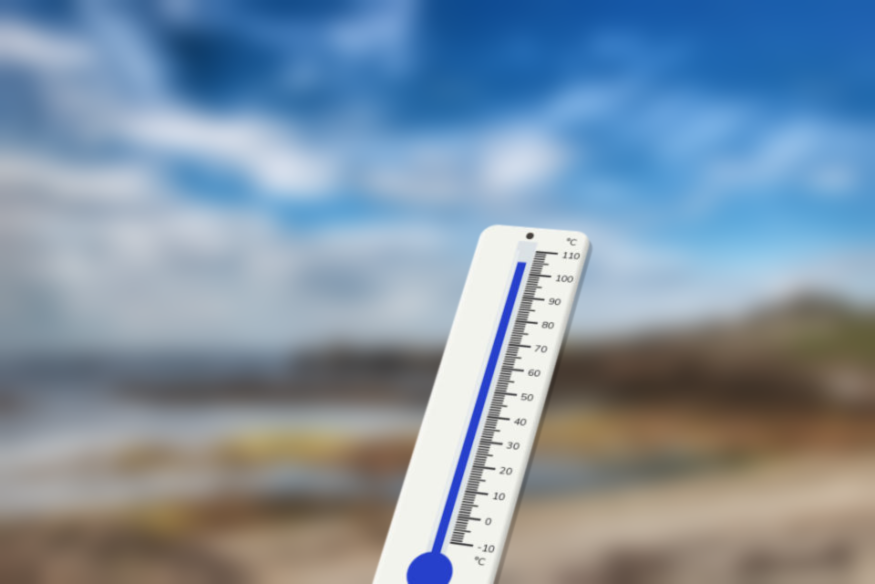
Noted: {"value": 105, "unit": "°C"}
